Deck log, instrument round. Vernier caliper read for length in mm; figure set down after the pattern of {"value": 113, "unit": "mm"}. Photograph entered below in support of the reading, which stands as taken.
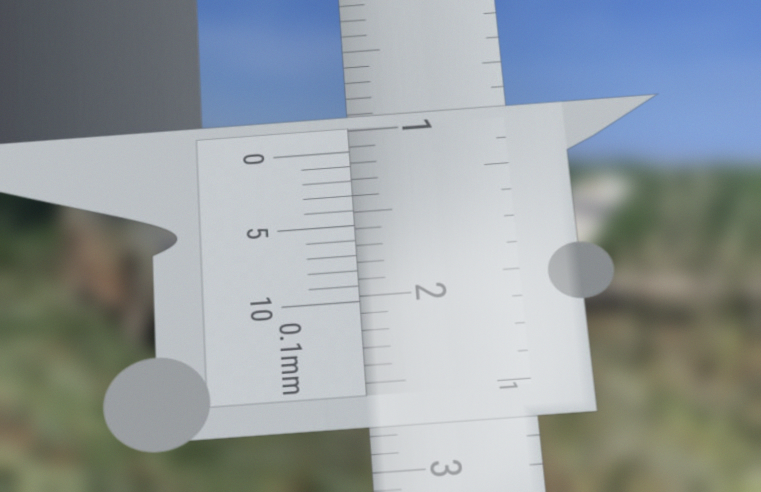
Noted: {"value": 11.3, "unit": "mm"}
